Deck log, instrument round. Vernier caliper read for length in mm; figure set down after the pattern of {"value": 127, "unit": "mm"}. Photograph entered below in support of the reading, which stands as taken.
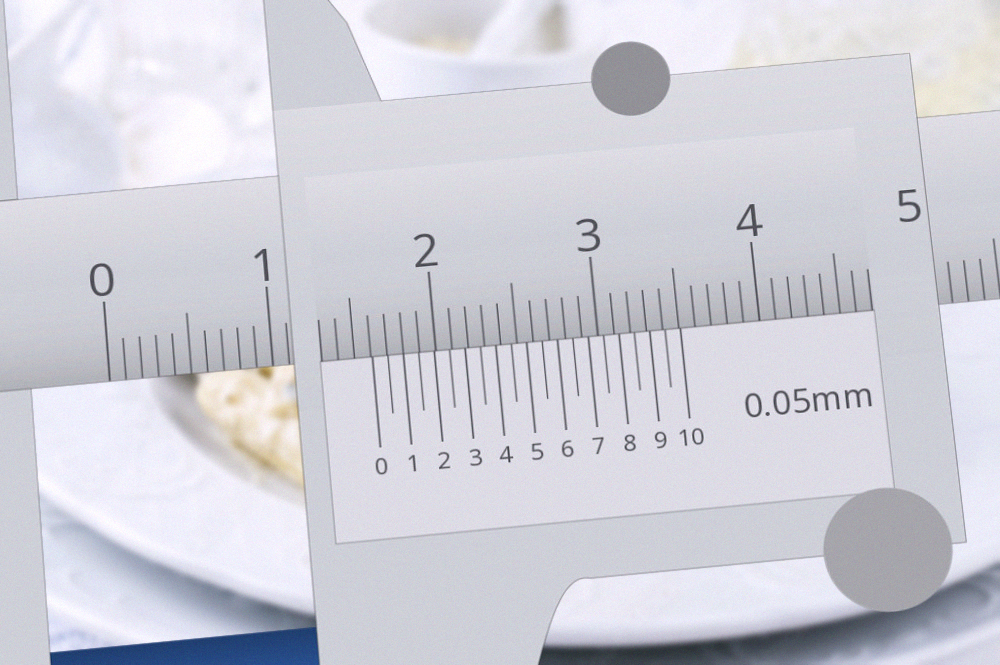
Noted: {"value": 16.1, "unit": "mm"}
